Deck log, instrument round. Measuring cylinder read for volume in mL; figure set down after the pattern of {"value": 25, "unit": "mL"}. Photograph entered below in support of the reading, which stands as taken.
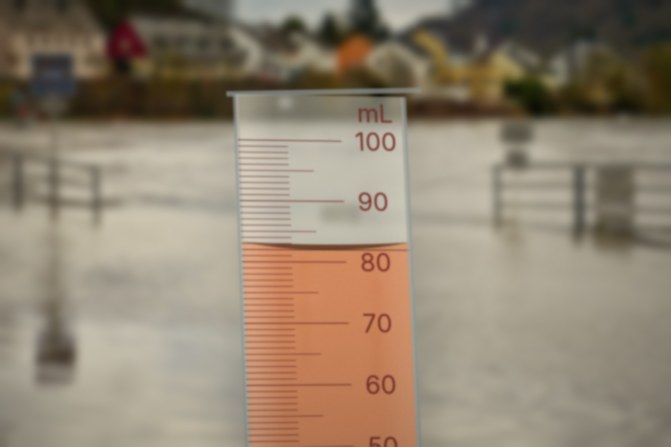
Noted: {"value": 82, "unit": "mL"}
